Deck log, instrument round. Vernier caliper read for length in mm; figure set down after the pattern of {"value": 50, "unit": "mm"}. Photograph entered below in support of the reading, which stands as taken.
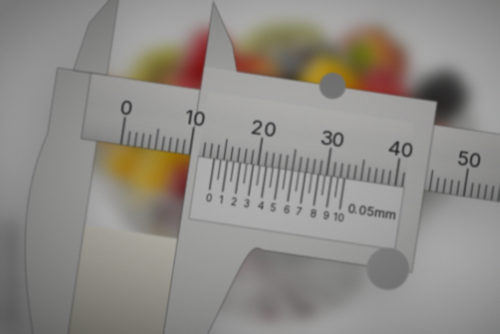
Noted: {"value": 13.6, "unit": "mm"}
